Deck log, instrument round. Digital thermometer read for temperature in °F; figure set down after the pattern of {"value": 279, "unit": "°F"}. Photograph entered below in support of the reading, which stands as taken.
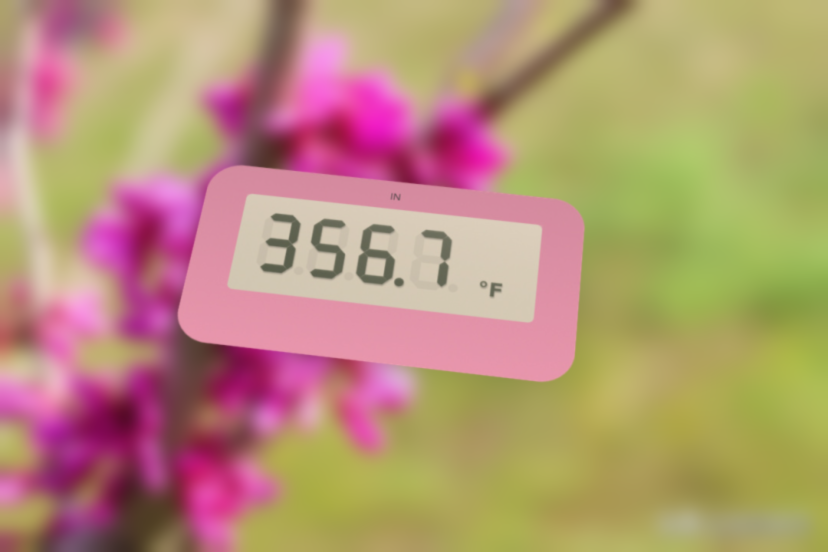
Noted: {"value": 356.7, "unit": "°F"}
